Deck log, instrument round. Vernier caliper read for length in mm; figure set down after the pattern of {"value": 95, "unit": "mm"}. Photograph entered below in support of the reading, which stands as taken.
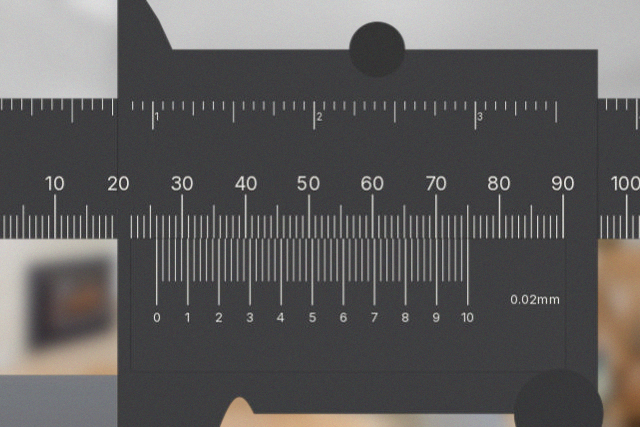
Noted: {"value": 26.0, "unit": "mm"}
